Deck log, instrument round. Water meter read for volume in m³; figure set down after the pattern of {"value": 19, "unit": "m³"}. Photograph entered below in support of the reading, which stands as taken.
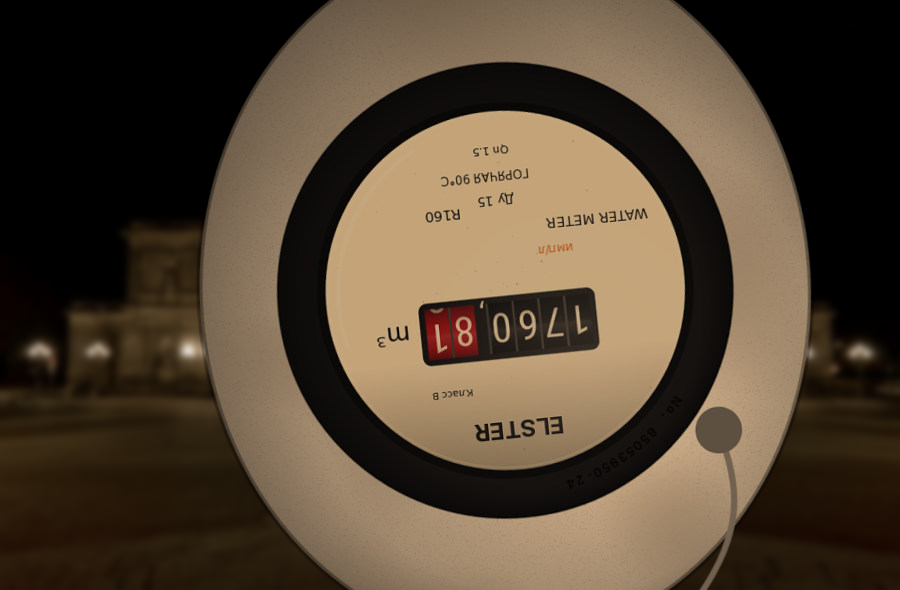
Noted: {"value": 1760.81, "unit": "m³"}
